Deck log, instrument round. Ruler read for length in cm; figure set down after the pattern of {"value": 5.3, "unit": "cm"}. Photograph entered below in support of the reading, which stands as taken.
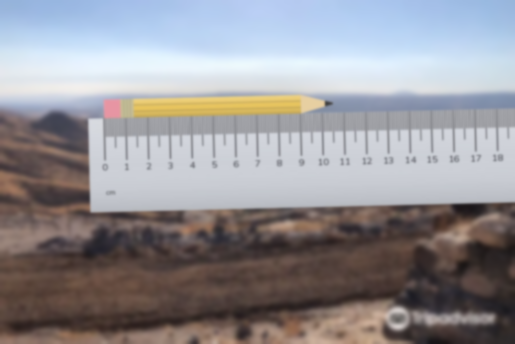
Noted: {"value": 10.5, "unit": "cm"}
